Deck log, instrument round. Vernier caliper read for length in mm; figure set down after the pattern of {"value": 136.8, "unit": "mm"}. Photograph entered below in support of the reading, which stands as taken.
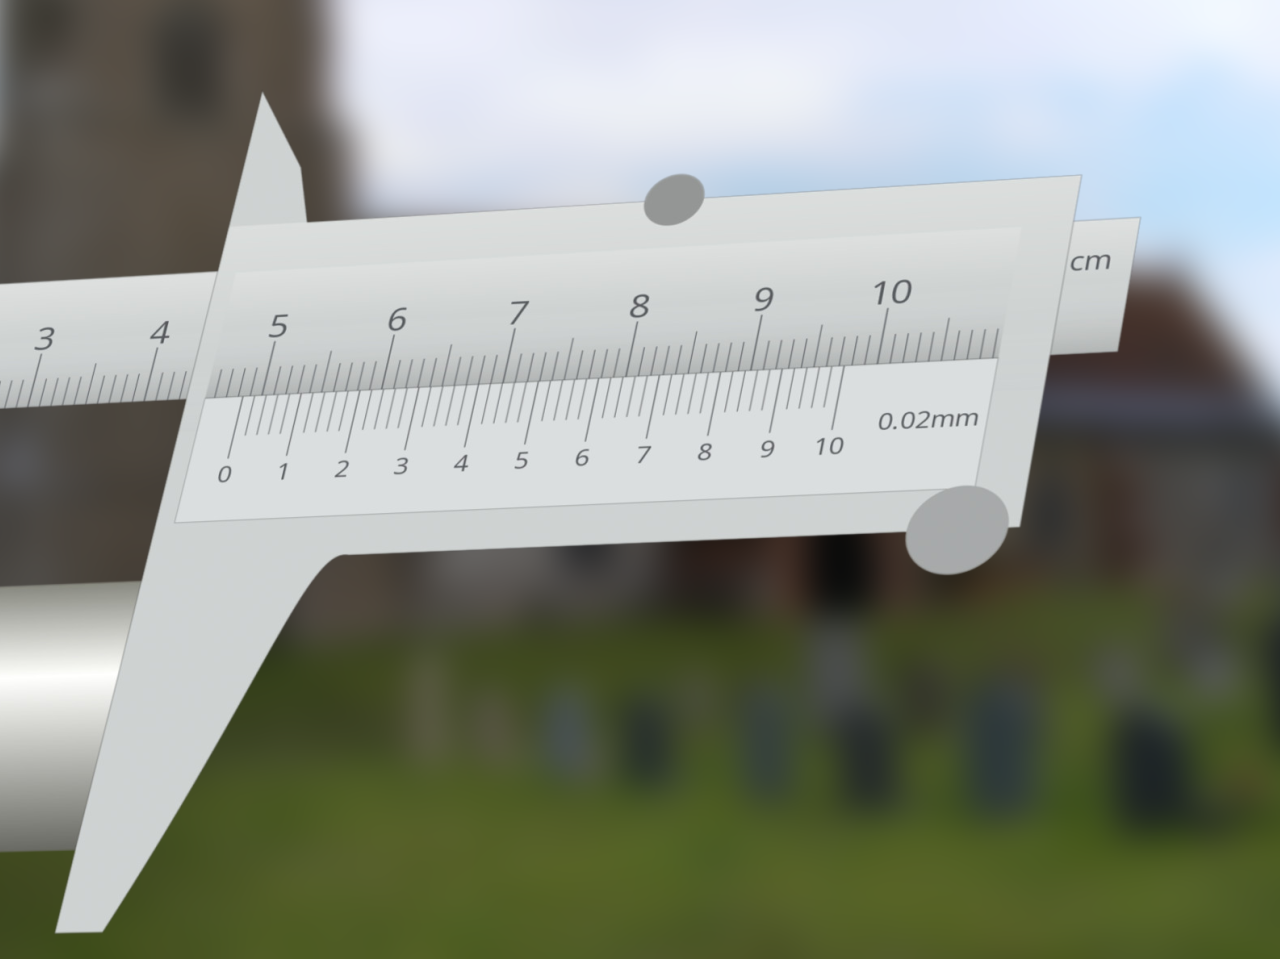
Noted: {"value": 48.4, "unit": "mm"}
